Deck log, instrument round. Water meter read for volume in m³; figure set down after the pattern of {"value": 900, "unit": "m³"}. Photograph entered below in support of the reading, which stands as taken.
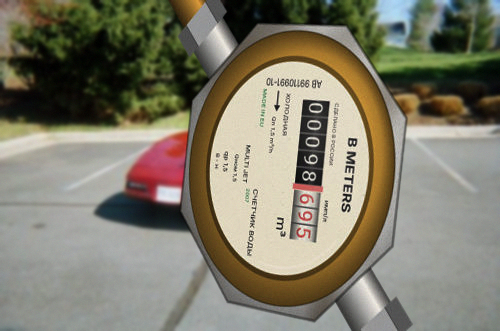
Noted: {"value": 98.695, "unit": "m³"}
